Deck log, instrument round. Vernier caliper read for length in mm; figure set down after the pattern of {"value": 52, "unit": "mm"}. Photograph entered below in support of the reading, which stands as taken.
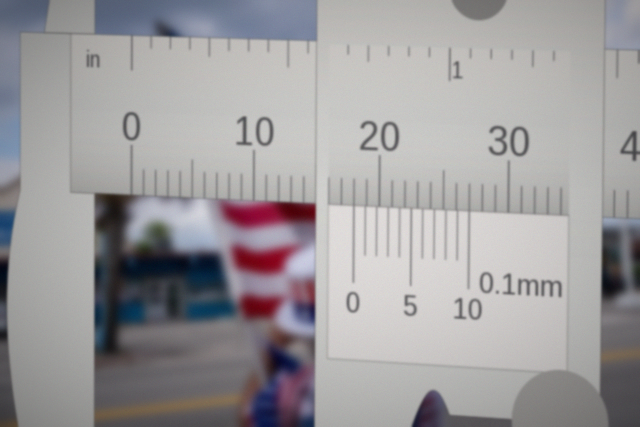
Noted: {"value": 18.0, "unit": "mm"}
